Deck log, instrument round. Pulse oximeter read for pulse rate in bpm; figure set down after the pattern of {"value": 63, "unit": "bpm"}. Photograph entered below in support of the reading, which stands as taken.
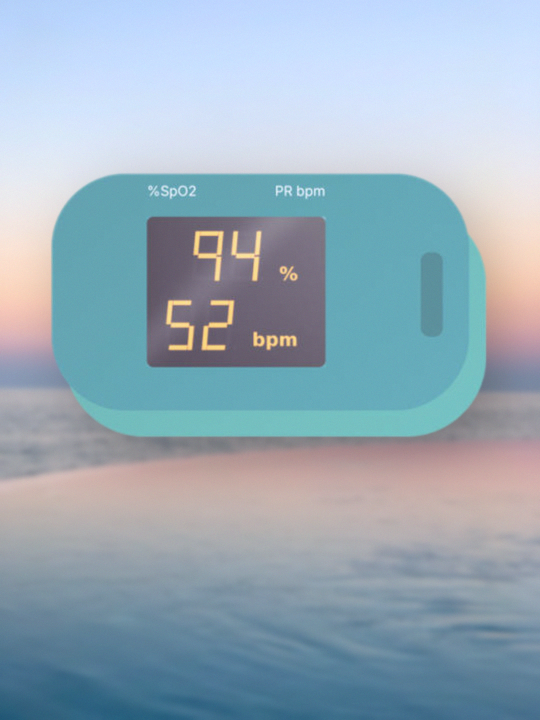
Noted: {"value": 52, "unit": "bpm"}
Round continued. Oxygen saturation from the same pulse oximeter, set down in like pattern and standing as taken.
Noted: {"value": 94, "unit": "%"}
